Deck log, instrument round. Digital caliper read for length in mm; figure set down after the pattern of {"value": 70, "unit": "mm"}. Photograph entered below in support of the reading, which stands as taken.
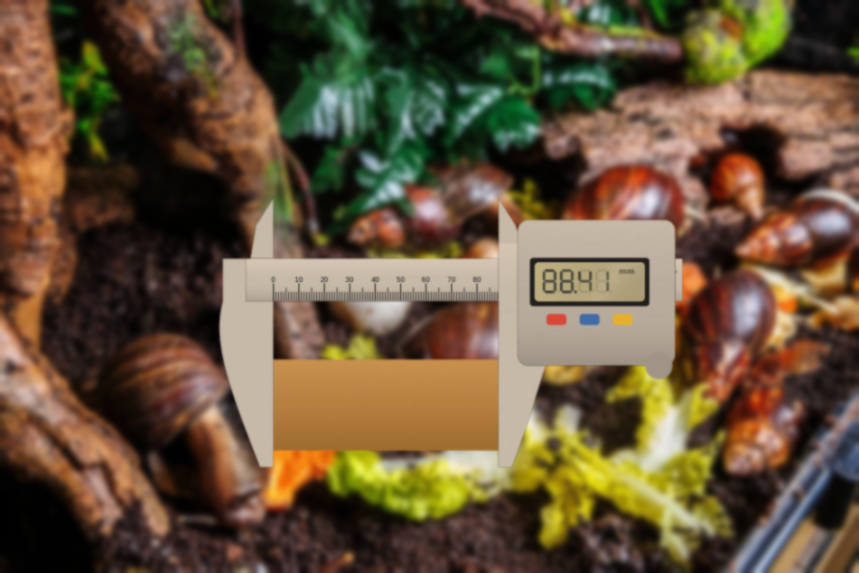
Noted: {"value": 88.41, "unit": "mm"}
